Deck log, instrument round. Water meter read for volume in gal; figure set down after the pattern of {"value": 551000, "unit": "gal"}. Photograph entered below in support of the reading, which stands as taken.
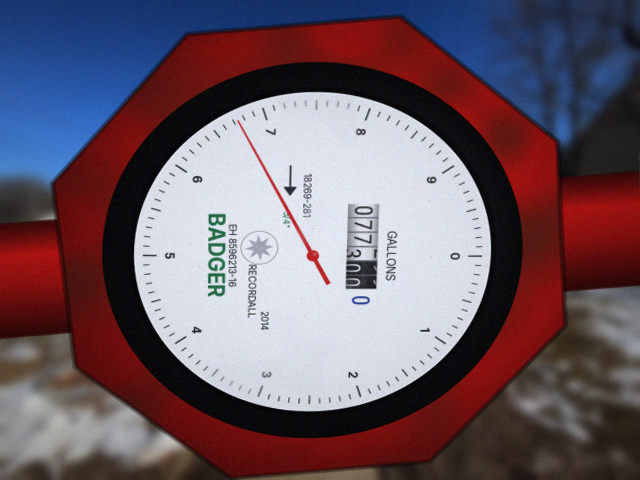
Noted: {"value": 772996.7, "unit": "gal"}
